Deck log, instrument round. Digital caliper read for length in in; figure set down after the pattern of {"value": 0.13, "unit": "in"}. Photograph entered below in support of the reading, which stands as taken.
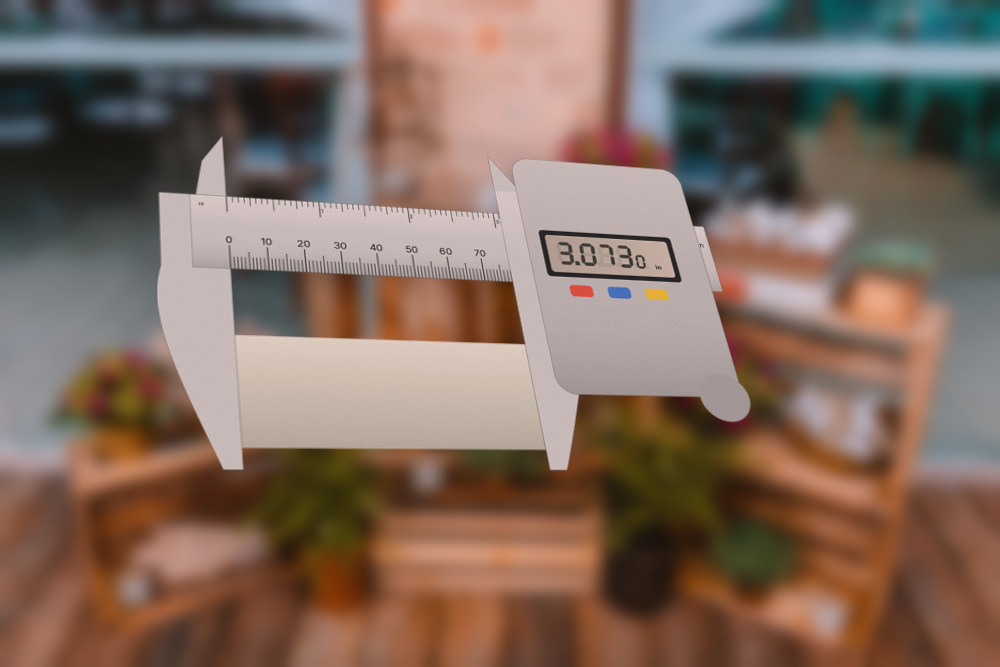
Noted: {"value": 3.0730, "unit": "in"}
